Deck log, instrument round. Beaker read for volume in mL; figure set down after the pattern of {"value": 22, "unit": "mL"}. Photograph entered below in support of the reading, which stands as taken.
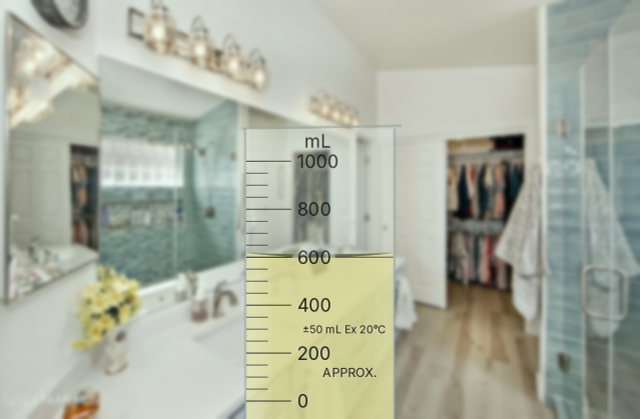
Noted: {"value": 600, "unit": "mL"}
